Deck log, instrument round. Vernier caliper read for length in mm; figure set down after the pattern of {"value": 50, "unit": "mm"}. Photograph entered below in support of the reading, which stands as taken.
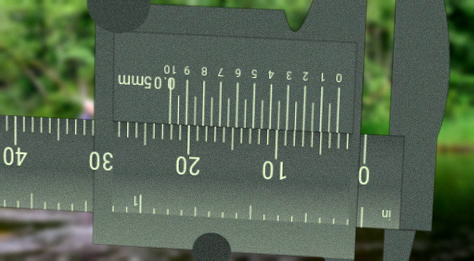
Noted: {"value": 3.2, "unit": "mm"}
